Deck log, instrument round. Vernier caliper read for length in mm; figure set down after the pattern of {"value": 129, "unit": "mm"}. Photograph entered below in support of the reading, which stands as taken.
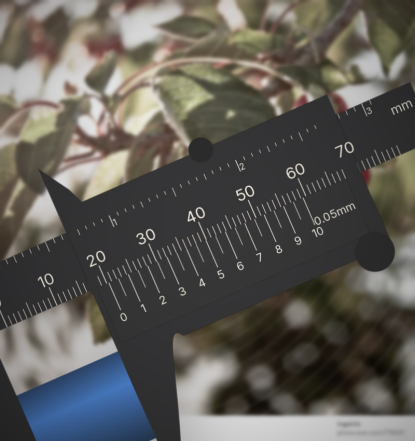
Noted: {"value": 20.4, "unit": "mm"}
